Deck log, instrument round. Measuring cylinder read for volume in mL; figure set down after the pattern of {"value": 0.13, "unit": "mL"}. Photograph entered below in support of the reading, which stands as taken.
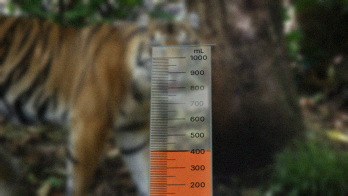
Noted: {"value": 400, "unit": "mL"}
